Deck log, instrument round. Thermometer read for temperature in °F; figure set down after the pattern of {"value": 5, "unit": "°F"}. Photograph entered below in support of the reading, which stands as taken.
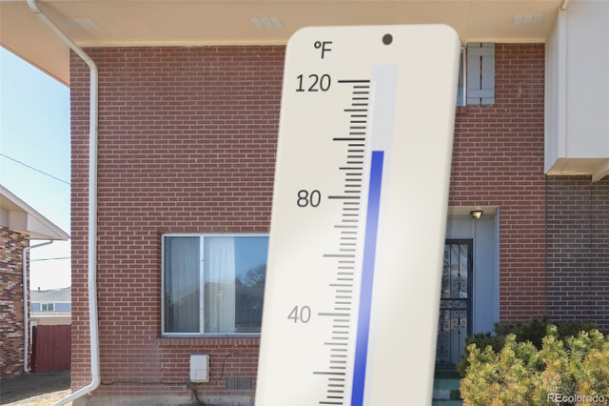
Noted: {"value": 96, "unit": "°F"}
